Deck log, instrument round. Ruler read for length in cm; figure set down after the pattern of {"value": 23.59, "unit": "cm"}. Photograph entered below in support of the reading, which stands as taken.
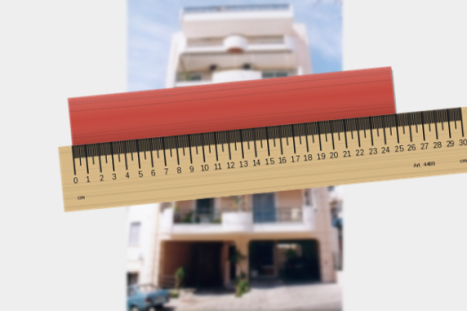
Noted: {"value": 25, "unit": "cm"}
